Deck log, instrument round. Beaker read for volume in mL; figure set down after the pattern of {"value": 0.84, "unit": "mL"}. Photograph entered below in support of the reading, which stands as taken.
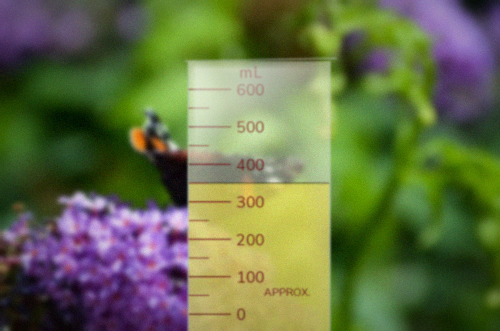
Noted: {"value": 350, "unit": "mL"}
